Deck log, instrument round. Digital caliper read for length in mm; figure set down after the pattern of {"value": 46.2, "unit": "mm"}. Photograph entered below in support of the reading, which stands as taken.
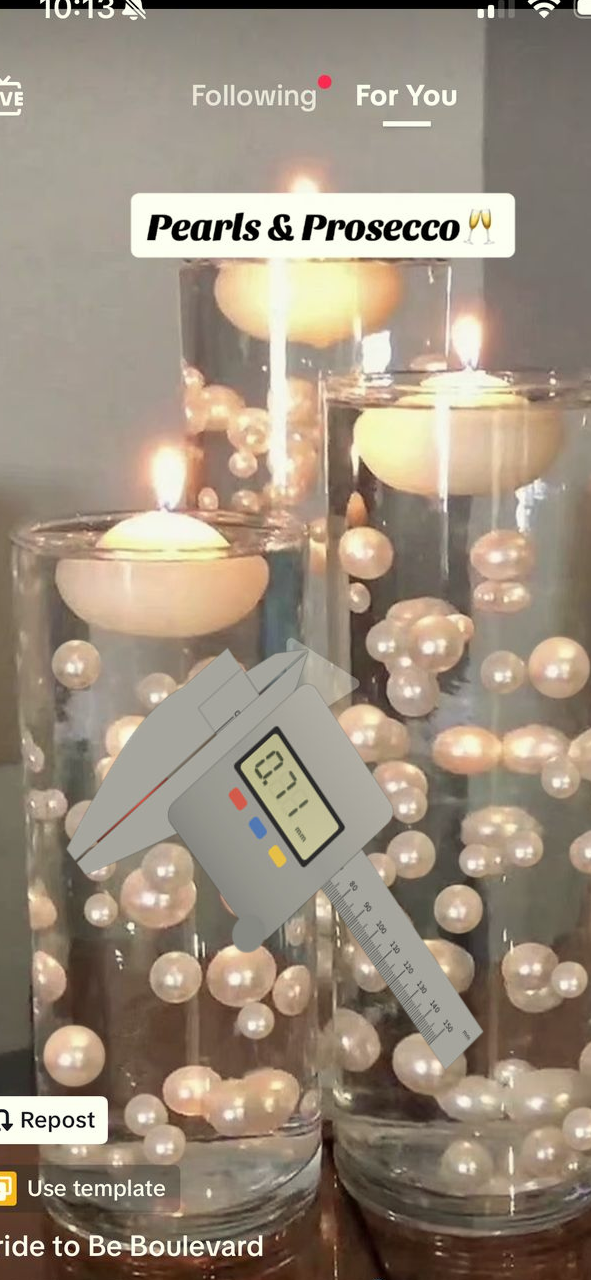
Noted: {"value": 0.71, "unit": "mm"}
